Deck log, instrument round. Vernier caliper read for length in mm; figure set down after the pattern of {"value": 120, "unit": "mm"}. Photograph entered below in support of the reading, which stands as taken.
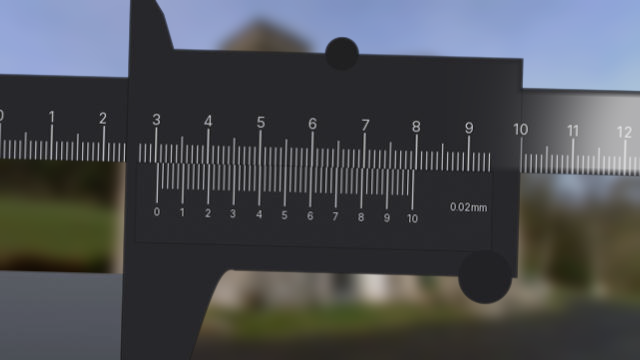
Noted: {"value": 30.5, "unit": "mm"}
